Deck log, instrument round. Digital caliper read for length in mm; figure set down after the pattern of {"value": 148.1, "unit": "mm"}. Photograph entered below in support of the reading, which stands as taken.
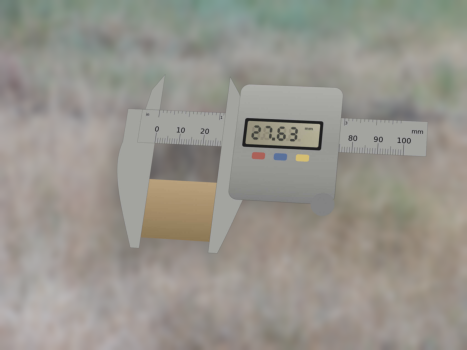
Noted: {"value": 27.63, "unit": "mm"}
